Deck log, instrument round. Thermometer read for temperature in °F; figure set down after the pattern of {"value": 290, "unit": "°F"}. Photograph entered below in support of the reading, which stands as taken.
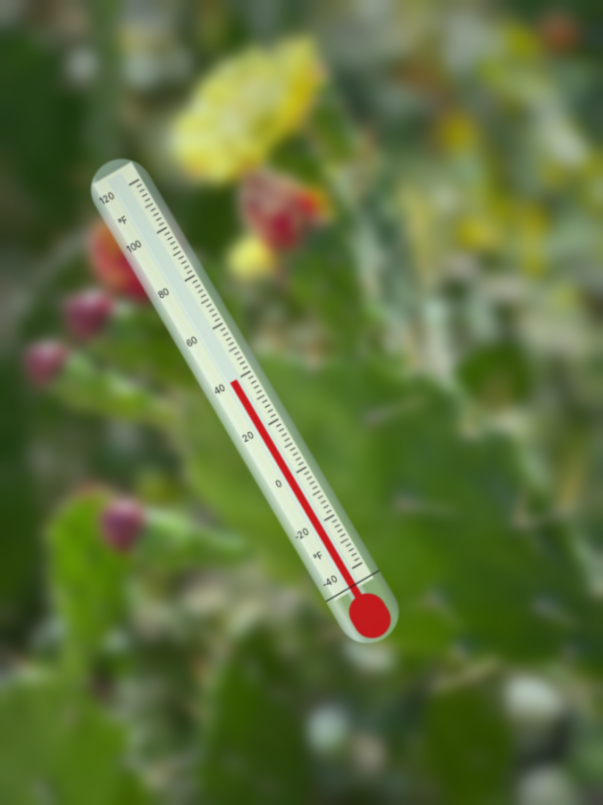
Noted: {"value": 40, "unit": "°F"}
